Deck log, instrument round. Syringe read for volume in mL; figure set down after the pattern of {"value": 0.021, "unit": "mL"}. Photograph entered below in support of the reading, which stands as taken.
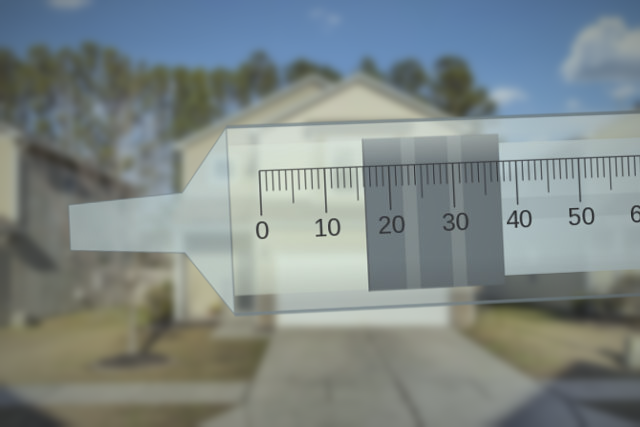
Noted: {"value": 16, "unit": "mL"}
